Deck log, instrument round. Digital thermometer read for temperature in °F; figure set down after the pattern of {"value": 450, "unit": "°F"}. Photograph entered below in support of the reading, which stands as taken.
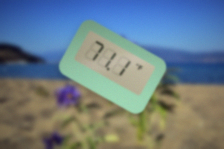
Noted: {"value": 71.1, "unit": "°F"}
